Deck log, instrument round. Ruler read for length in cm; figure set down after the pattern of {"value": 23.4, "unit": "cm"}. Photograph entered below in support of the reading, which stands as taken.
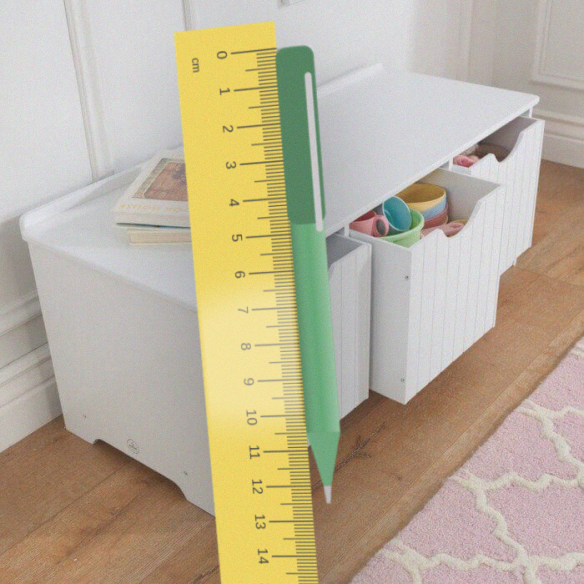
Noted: {"value": 12.5, "unit": "cm"}
